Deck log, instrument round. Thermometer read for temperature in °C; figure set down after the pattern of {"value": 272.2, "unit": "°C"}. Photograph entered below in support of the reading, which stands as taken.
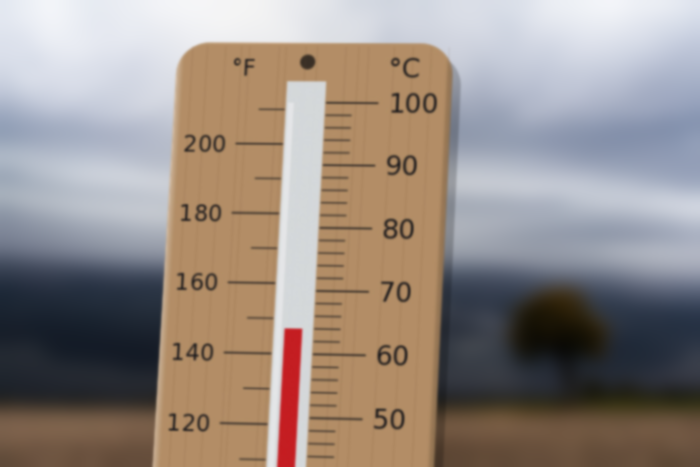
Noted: {"value": 64, "unit": "°C"}
